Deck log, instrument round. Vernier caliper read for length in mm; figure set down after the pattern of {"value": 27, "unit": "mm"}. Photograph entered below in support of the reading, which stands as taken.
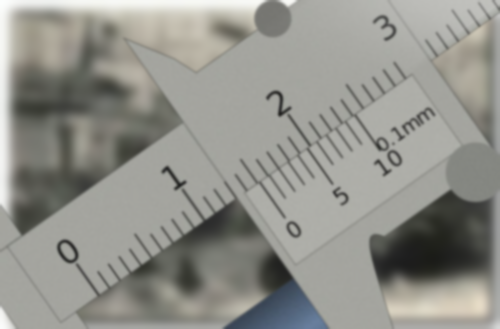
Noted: {"value": 15.2, "unit": "mm"}
